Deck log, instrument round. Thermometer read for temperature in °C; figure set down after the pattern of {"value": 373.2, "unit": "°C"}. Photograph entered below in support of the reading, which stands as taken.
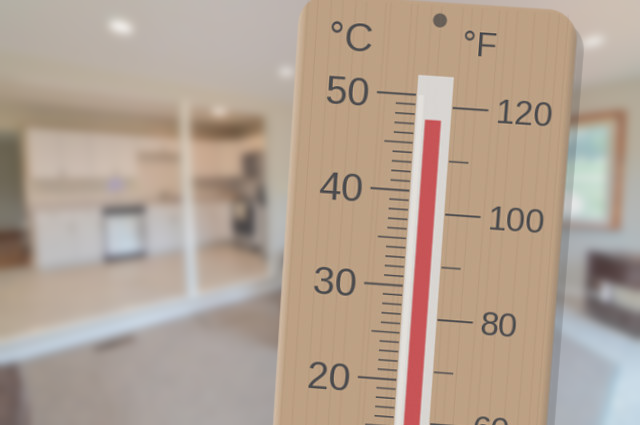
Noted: {"value": 47.5, "unit": "°C"}
